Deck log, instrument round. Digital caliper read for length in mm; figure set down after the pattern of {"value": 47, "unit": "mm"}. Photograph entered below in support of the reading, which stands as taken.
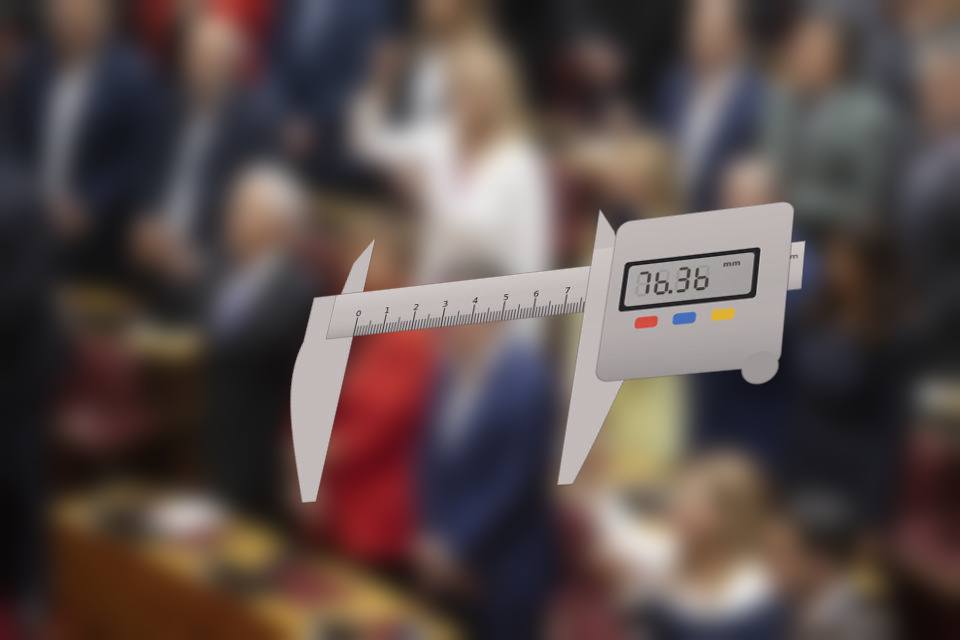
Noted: {"value": 76.36, "unit": "mm"}
